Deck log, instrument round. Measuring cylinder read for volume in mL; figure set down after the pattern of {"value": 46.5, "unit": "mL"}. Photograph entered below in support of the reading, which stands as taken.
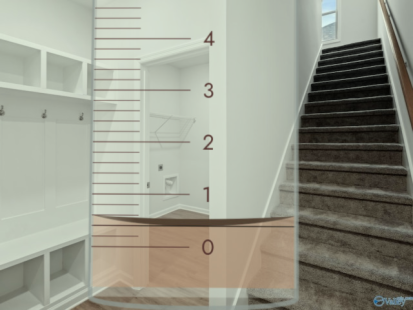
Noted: {"value": 0.4, "unit": "mL"}
